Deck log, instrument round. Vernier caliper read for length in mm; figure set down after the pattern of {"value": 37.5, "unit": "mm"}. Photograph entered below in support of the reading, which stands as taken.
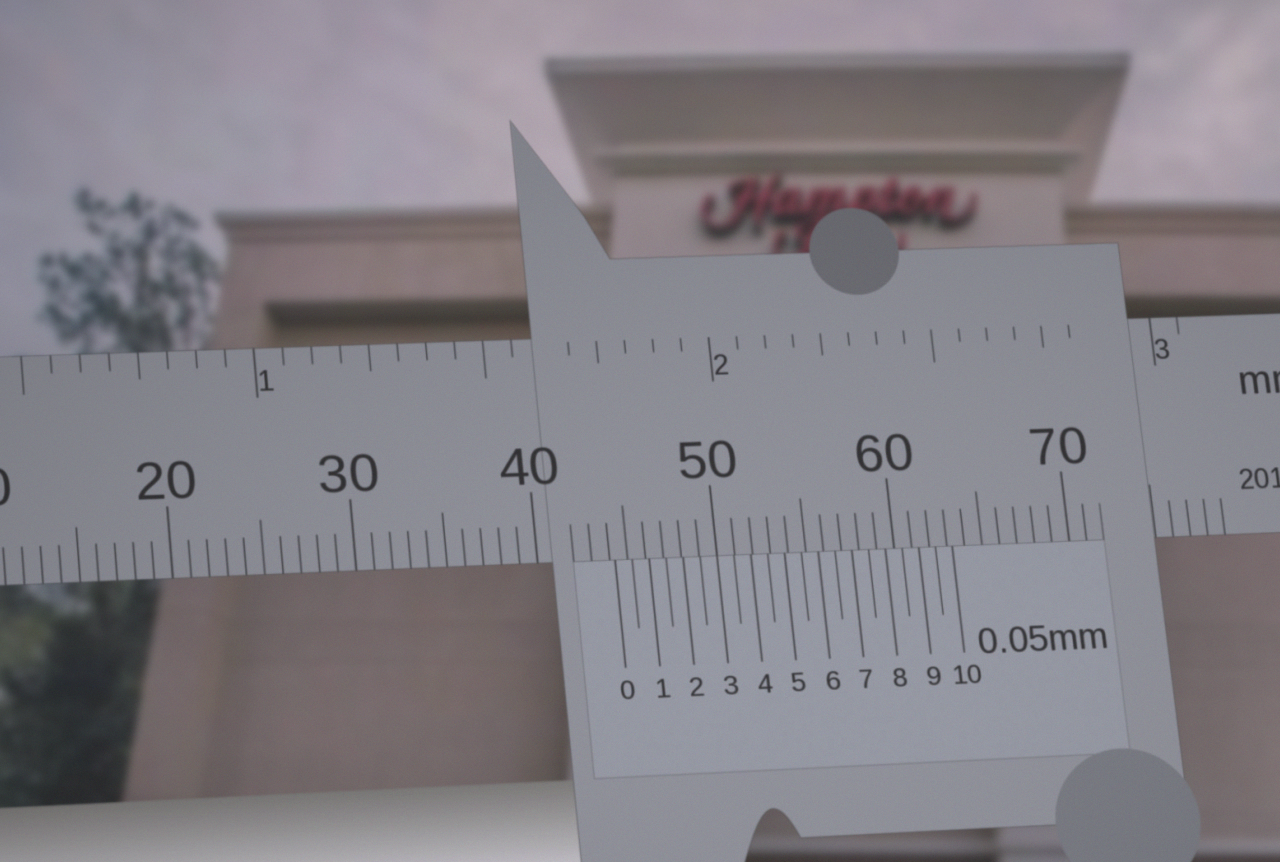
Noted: {"value": 44.3, "unit": "mm"}
